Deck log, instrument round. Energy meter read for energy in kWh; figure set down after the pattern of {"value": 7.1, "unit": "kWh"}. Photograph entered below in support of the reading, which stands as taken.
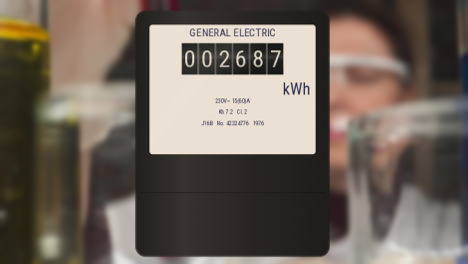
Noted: {"value": 2687, "unit": "kWh"}
